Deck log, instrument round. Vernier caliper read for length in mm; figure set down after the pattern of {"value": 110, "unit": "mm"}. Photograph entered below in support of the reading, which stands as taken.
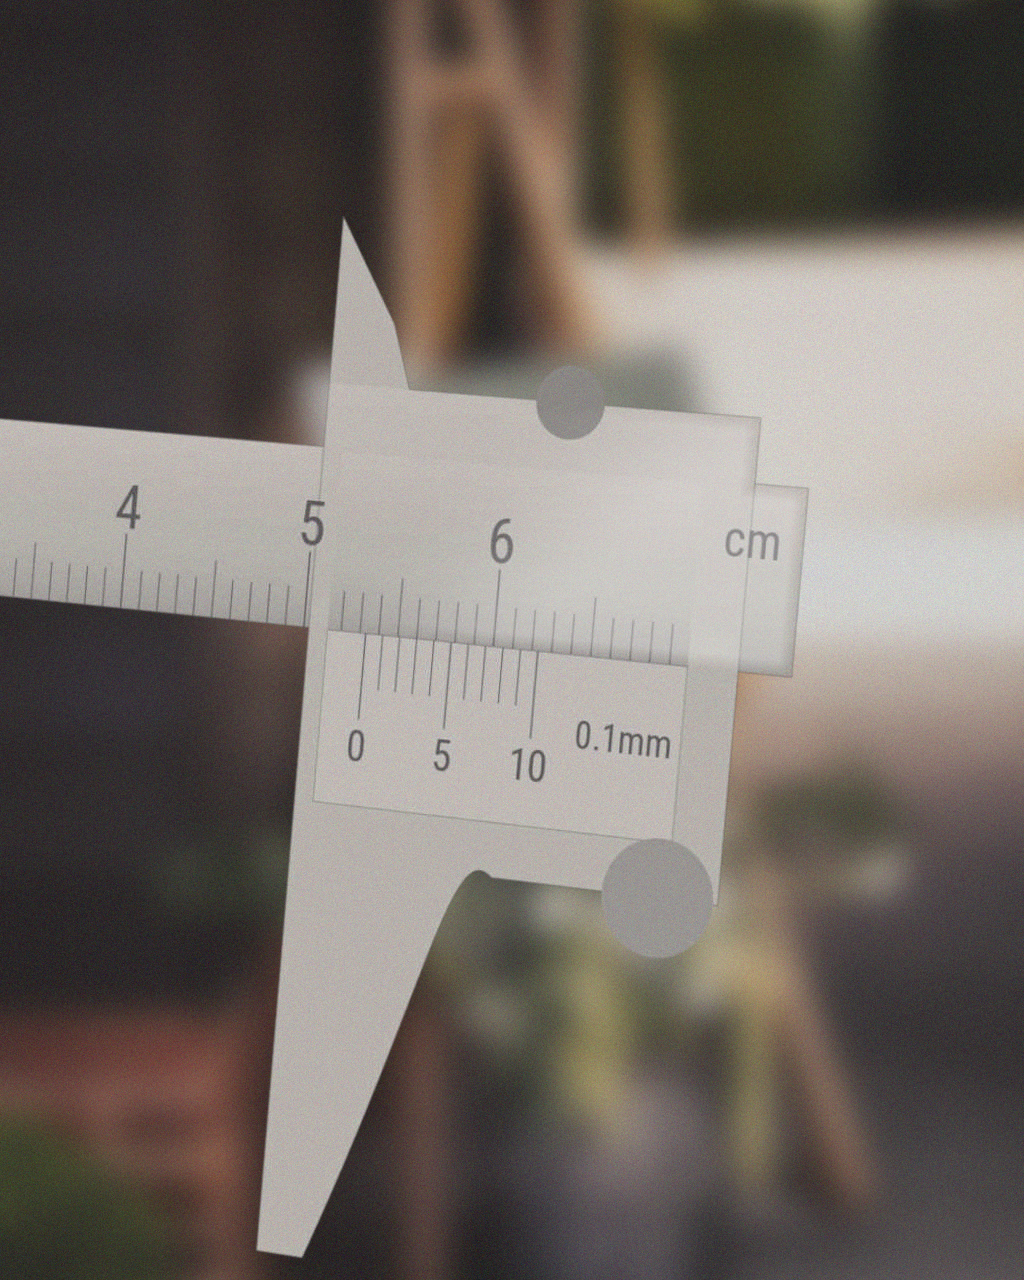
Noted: {"value": 53.3, "unit": "mm"}
